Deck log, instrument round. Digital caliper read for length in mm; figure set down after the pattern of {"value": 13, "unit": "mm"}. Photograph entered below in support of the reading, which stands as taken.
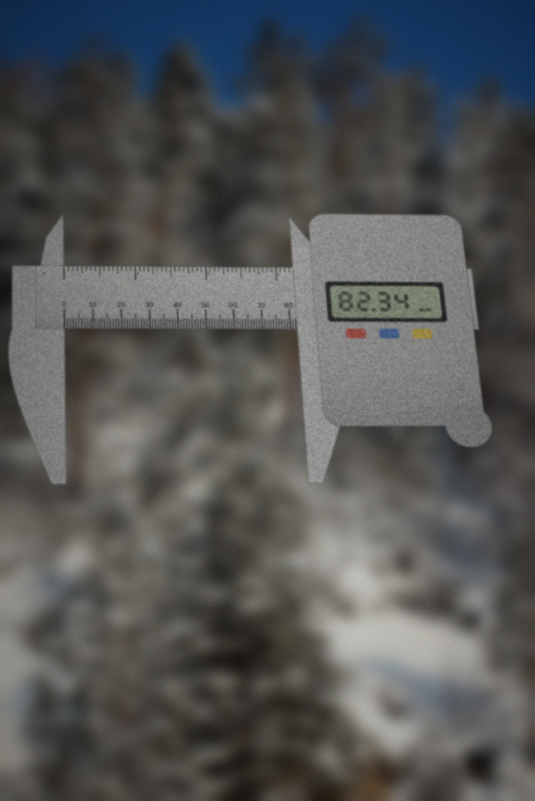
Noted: {"value": 82.34, "unit": "mm"}
